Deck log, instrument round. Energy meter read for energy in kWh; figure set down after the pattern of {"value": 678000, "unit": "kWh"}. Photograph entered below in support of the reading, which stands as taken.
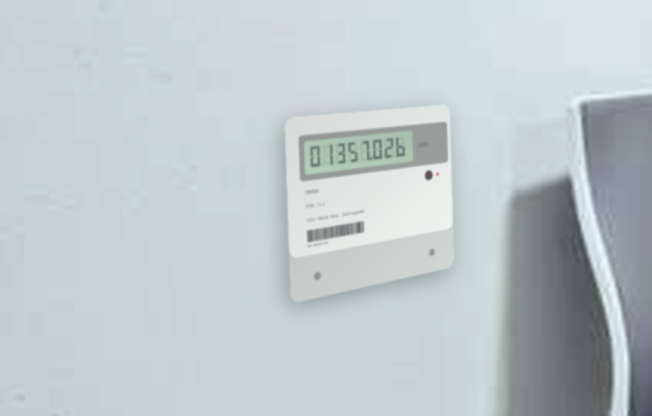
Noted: {"value": 1357.026, "unit": "kWh"}
